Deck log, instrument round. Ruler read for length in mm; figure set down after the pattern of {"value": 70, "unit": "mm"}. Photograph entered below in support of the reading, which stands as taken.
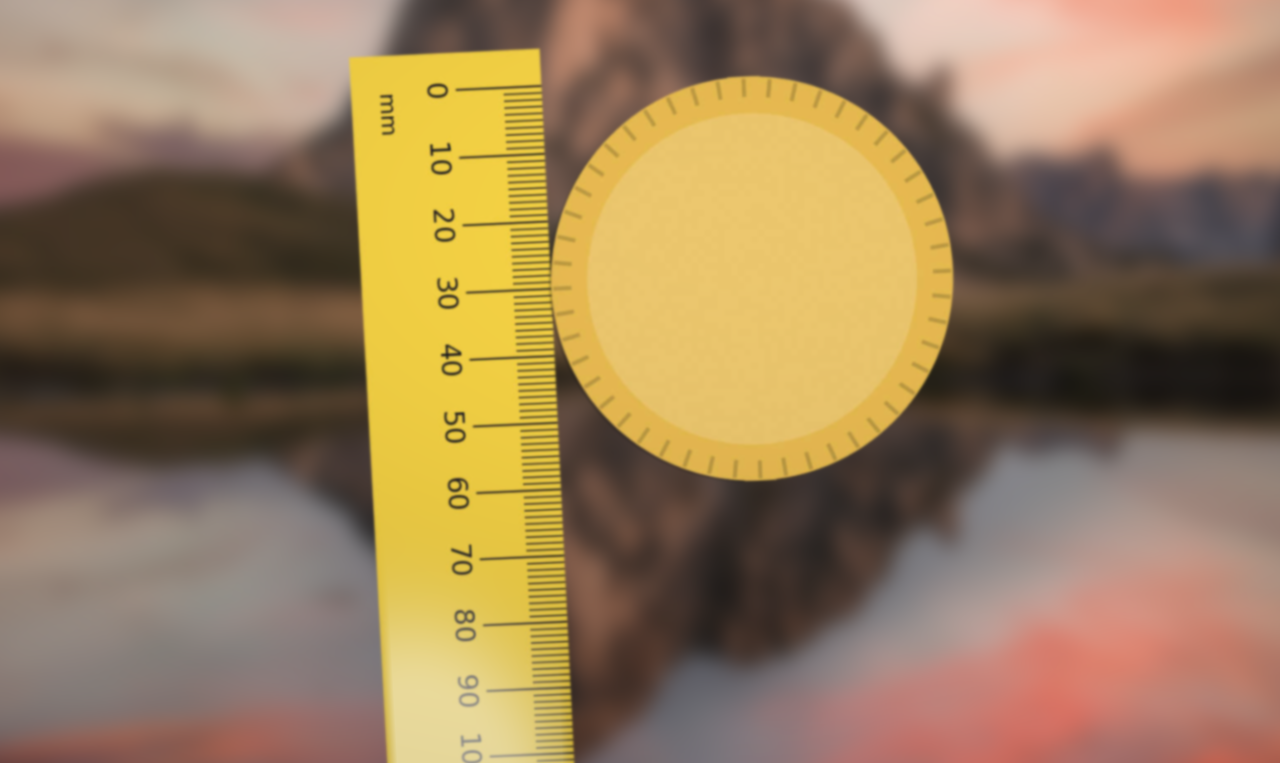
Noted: {"value": 60, "unit": "mm"}
